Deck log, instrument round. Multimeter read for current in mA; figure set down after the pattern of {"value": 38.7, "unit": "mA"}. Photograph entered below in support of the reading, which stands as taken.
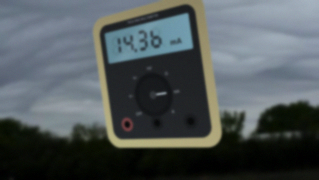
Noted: {"value": 14.36, "unit": "mA"}
